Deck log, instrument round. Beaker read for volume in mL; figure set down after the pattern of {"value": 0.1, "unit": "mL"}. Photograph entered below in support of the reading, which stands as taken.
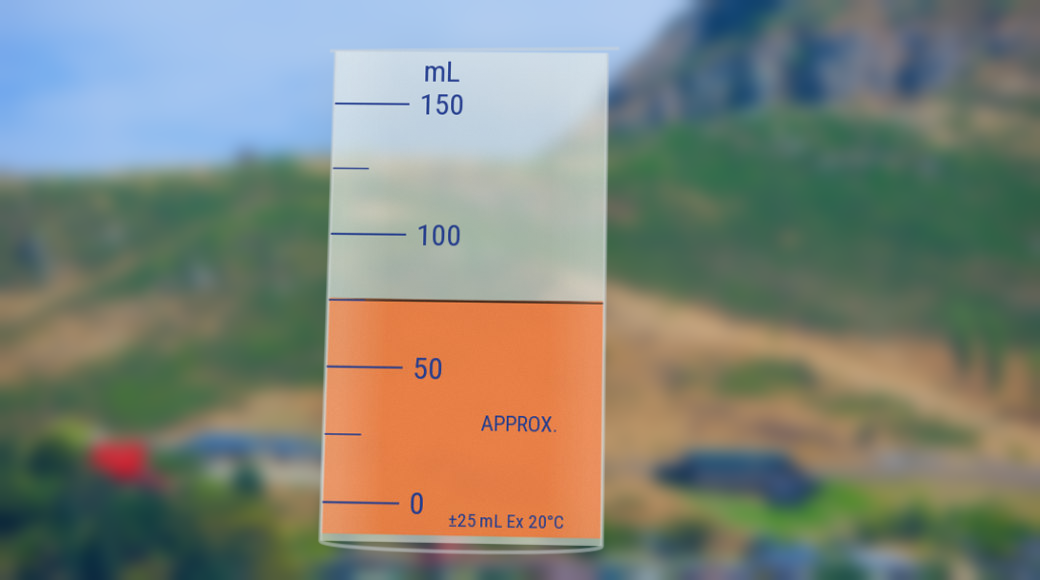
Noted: {"value": 75, "unit": "mL"}
